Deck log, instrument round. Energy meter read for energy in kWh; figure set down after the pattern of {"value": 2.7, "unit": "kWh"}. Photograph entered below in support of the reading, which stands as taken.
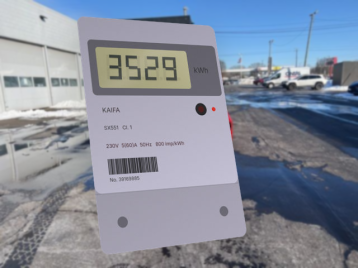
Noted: {"value": 3529, "unit": "kWh"}
